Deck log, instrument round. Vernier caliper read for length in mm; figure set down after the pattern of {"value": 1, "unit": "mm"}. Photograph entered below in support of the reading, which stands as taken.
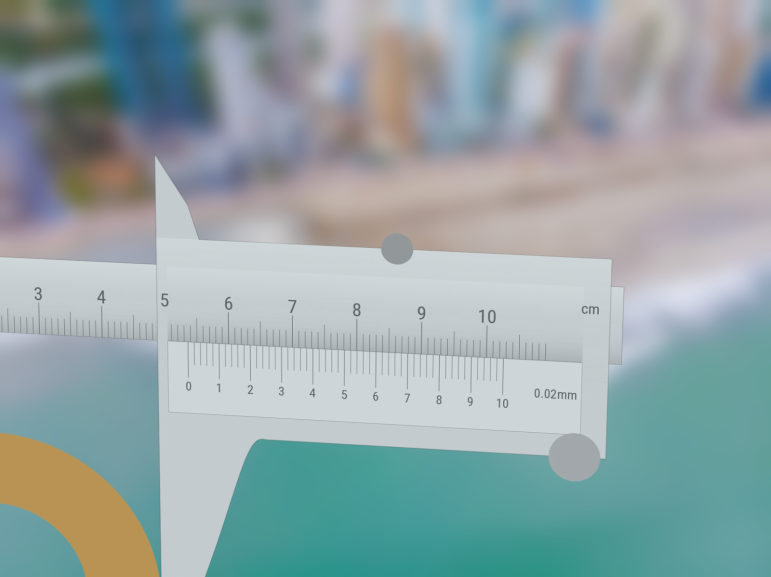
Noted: {"value": 53.6, "unit": "mm"}
